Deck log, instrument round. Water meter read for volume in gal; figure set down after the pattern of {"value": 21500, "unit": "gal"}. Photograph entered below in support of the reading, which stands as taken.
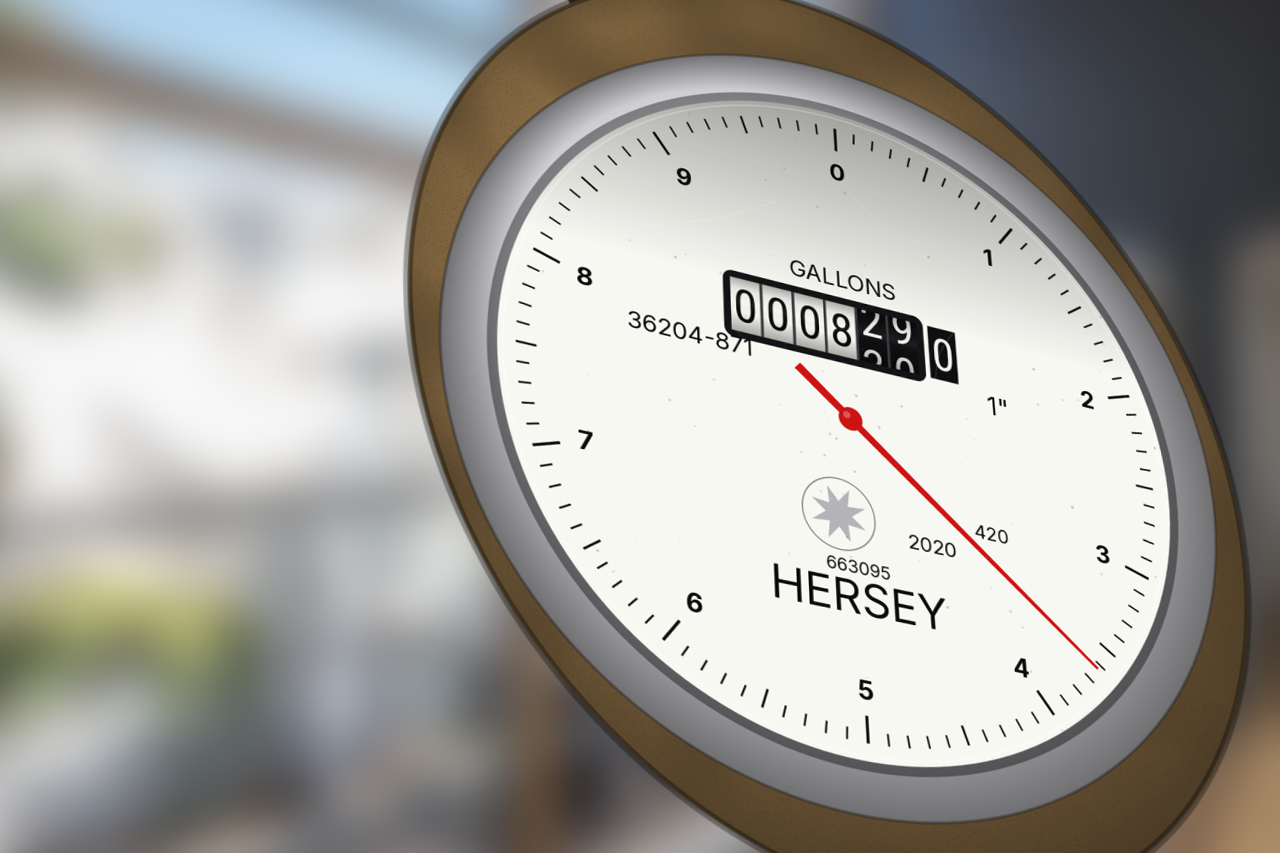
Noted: {"value": 8293.6, "unit": "gal"}
